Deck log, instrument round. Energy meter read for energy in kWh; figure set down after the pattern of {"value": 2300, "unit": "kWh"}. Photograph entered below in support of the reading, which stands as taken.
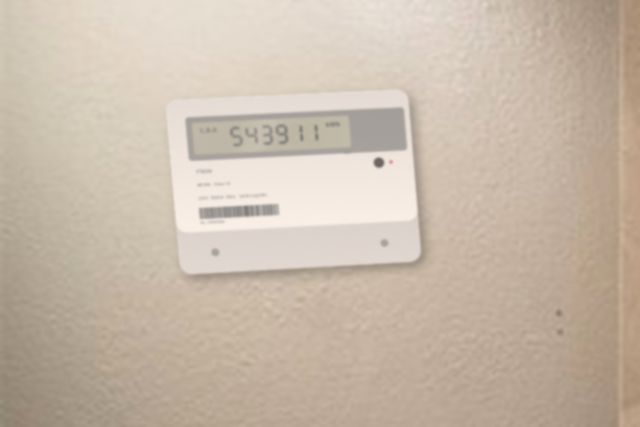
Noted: {"value": 543911, "unit": "kWh"}
